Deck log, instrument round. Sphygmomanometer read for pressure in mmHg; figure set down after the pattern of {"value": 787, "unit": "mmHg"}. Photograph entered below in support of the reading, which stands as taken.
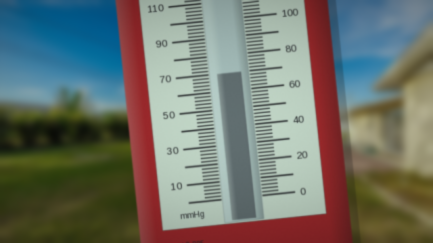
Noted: {"value": 70, "unit": "mmHg"}
